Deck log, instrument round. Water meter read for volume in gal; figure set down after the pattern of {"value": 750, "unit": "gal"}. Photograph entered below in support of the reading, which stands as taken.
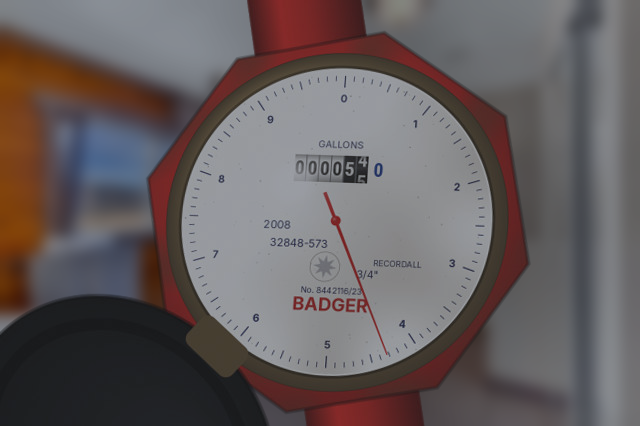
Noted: {"value": 544.3, "unit": "gal"}
